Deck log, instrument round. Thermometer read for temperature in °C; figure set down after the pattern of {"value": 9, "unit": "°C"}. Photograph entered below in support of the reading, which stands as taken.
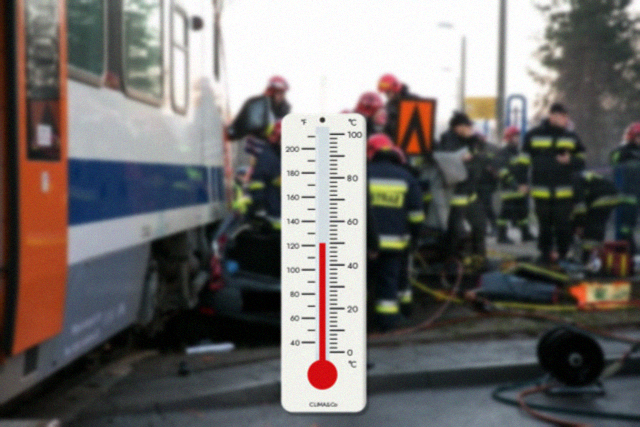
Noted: {"value": 50, "unit": "°C"}
